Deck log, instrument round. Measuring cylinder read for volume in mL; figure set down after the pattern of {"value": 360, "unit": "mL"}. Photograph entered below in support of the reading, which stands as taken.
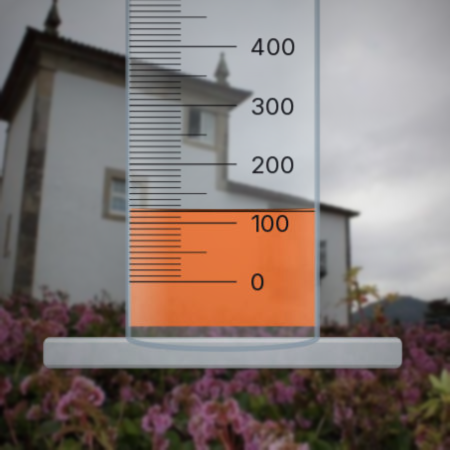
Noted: {"value": 120, "unit": "mL"}
